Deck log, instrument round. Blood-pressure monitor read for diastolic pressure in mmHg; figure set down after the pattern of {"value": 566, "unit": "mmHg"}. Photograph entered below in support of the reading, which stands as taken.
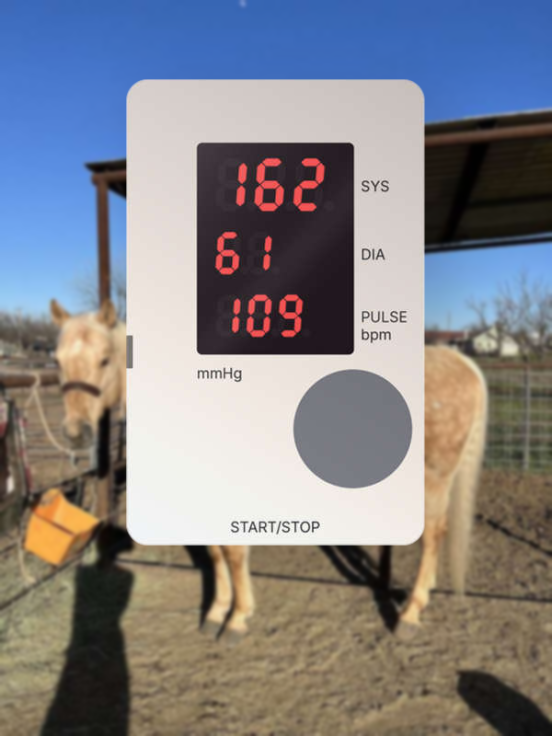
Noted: {"value": 61, "unit": "mmHg"}
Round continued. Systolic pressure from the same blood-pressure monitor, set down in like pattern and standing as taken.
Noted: {"value": 162, "unit": "mmHg"}
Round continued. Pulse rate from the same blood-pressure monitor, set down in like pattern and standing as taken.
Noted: {"value": 109, "unit": "bpm"}
